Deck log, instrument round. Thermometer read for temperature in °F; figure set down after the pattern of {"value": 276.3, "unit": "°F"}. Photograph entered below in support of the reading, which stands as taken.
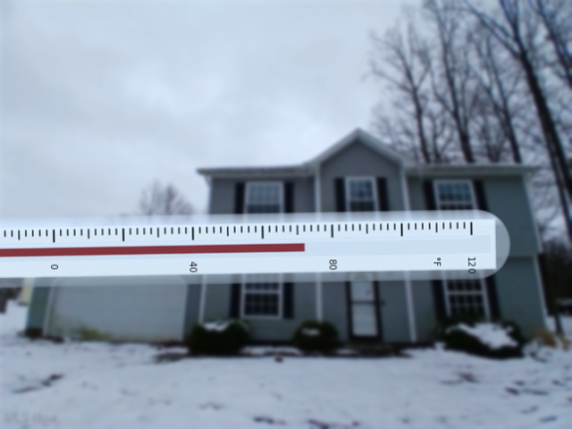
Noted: {"value": 72, "unit": "°F"}
